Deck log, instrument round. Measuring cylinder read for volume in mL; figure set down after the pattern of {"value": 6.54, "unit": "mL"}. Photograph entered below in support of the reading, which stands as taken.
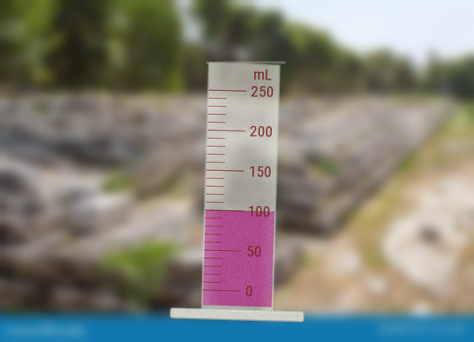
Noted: {"value": 100, "unit": "mL"}
